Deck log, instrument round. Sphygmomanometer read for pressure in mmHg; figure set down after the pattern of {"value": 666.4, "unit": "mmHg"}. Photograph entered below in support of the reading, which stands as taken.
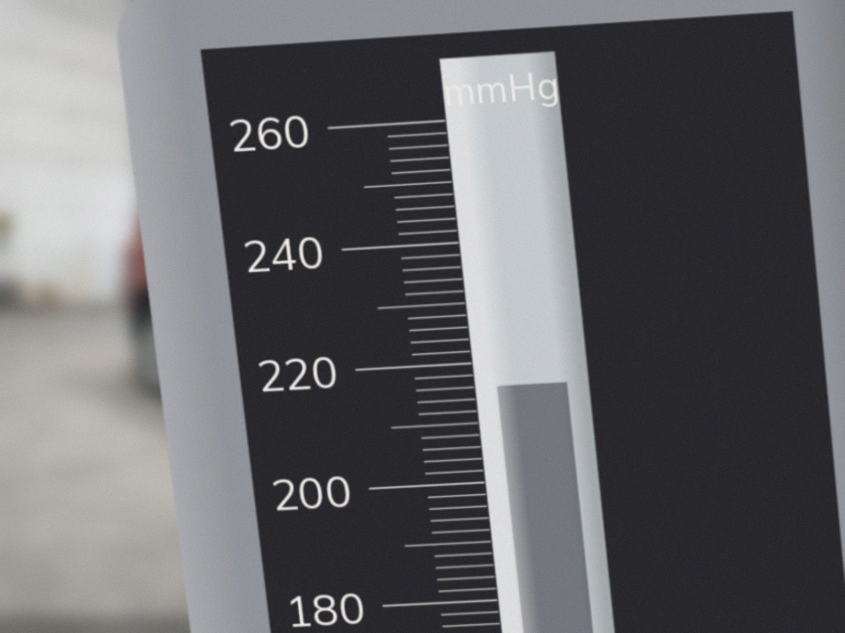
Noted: {"value": 216, "unit": "mmHg"}
